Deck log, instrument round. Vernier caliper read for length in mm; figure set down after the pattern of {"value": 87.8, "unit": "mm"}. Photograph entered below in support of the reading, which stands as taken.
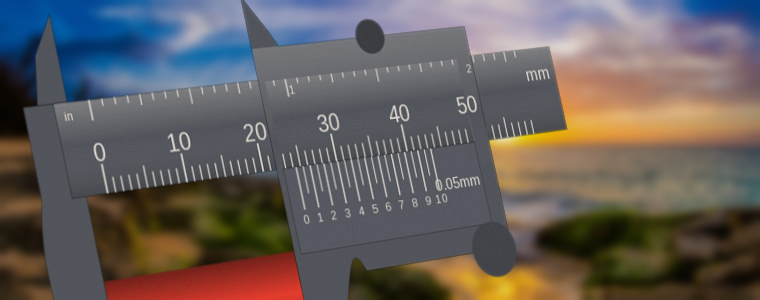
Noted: {"value": 24.4, "unit": "mm"}
